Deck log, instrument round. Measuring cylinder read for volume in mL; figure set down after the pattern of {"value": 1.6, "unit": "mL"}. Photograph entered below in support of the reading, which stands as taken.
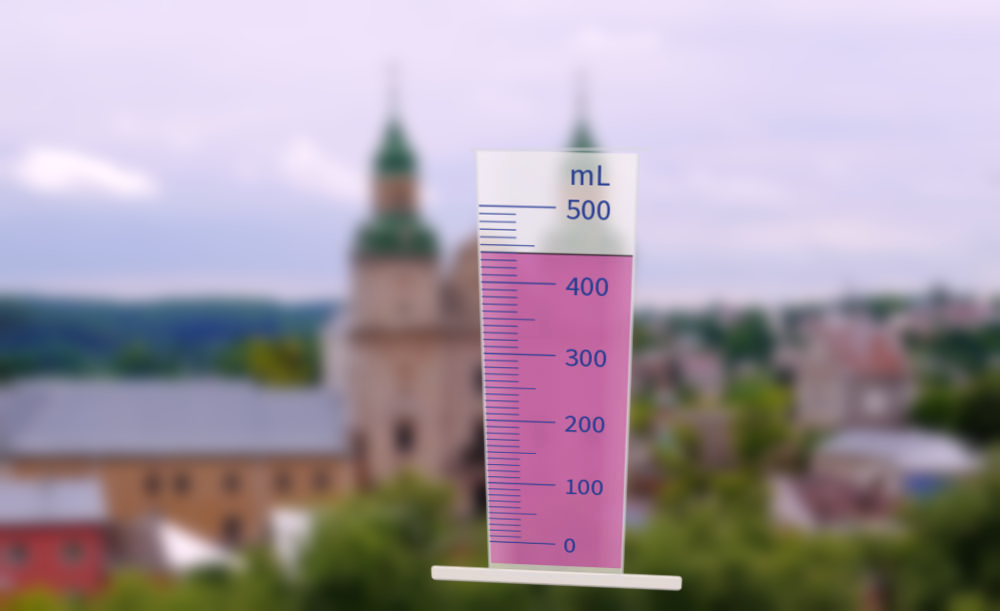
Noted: {"value": 440, "unit": "mL"}
